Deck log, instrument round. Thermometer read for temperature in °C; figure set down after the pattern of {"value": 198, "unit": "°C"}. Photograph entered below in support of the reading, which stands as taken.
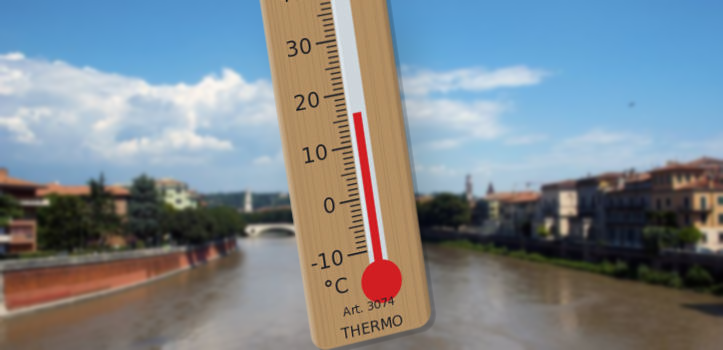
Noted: {"value": 16, "unit": "°C"}
